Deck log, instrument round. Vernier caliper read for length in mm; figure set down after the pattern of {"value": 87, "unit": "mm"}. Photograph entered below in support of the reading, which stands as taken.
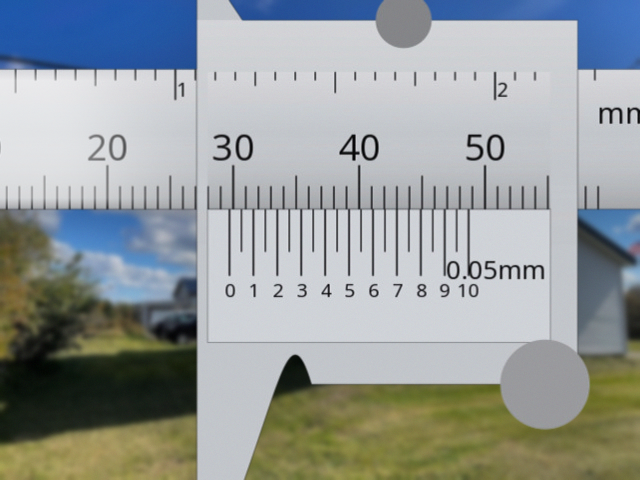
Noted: {"value": 29.7, "unit": "mm"}
